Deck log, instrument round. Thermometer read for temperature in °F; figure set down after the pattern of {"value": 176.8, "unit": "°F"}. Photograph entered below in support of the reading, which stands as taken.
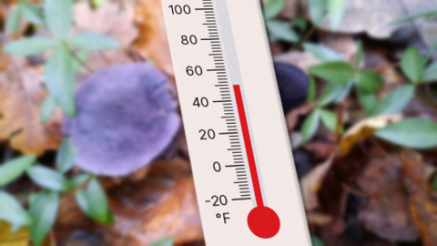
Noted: {"value": 50, "unit": "°F"}
